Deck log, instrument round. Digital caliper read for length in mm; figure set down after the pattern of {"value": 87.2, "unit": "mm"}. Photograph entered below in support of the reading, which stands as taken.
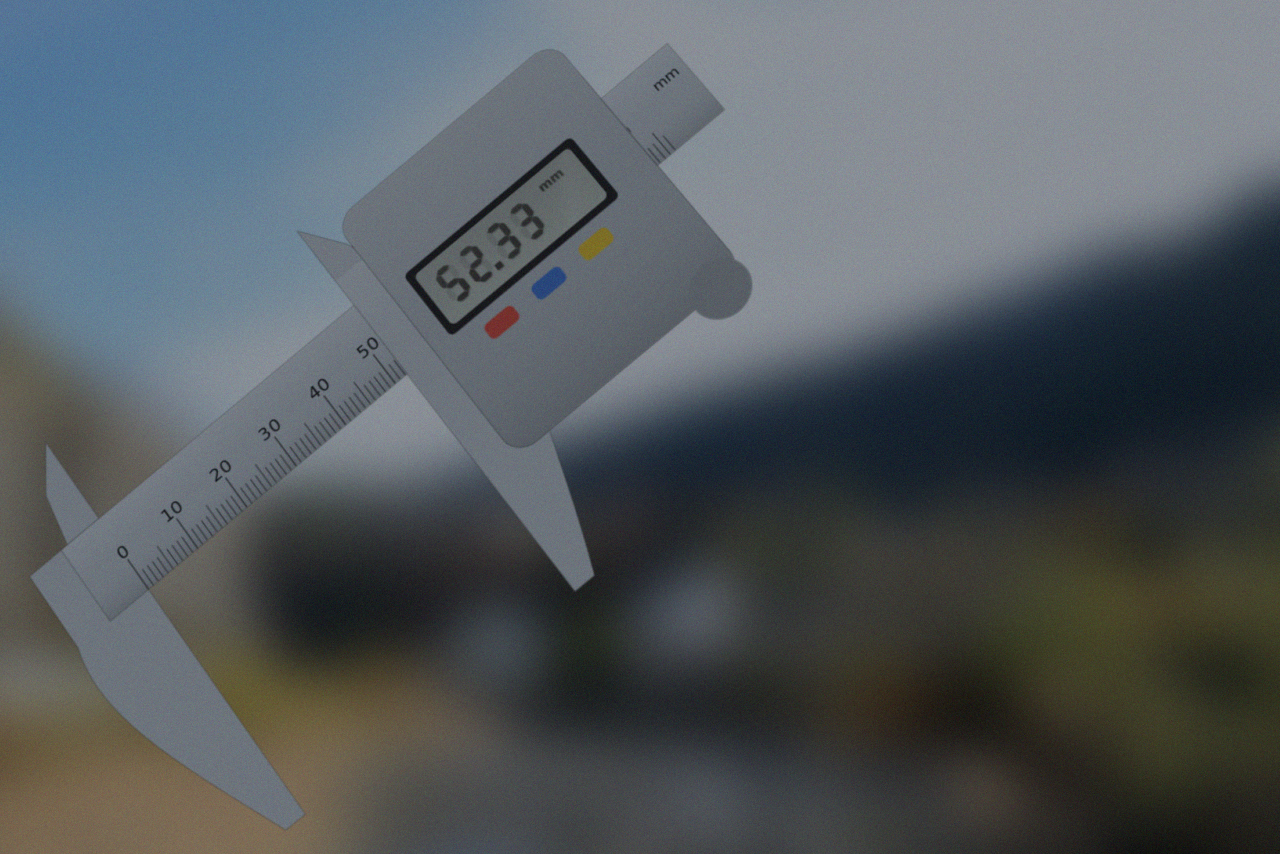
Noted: {"value": 52.33, "unit": "mm"}
